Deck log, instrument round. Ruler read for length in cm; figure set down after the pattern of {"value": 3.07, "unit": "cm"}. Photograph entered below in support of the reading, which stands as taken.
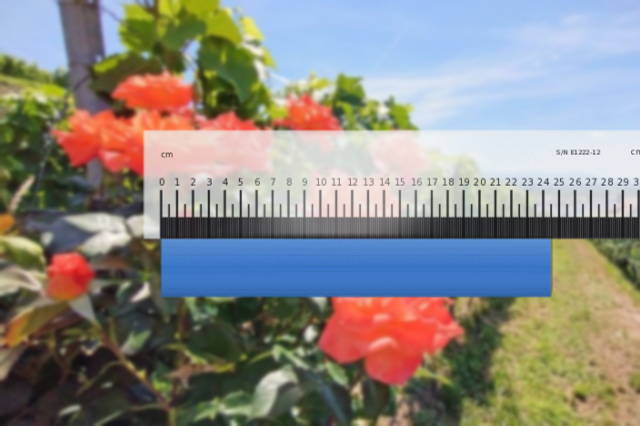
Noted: {"value": 24.5, "unit": "cm"}
